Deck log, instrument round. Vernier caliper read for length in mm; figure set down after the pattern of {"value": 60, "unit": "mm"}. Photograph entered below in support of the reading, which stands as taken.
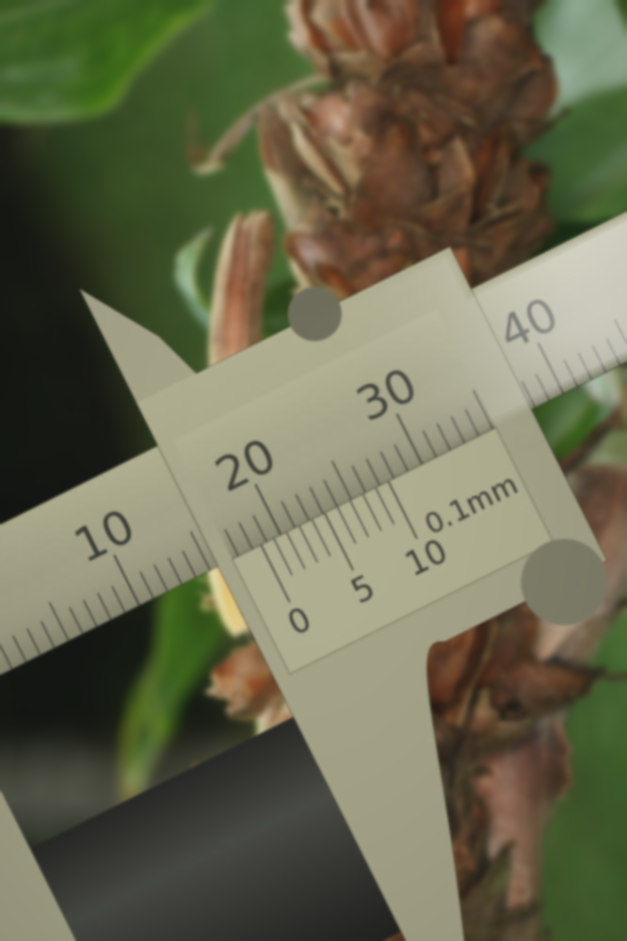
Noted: {"value": 18.6, "unit": "mm"}
